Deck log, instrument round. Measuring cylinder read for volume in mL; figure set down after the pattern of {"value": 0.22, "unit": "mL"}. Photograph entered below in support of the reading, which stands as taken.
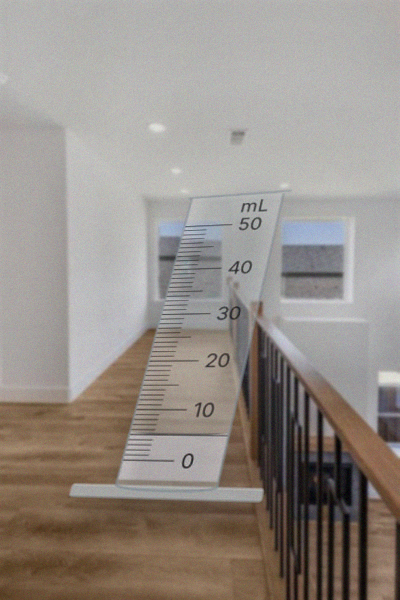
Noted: {"value": 5, "unit": "mL"}
